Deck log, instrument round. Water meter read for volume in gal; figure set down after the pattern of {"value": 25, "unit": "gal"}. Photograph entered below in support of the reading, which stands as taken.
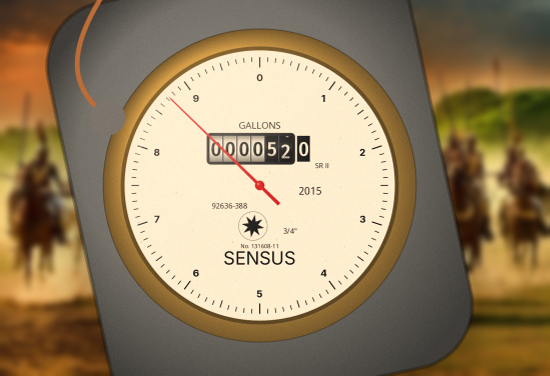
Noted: {"value": 518.7, "unit": "gal"}
